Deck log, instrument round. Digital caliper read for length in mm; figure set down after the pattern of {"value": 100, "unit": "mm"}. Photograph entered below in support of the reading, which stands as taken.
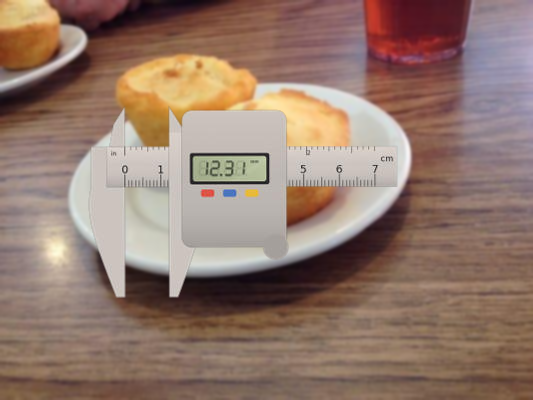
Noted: {"value": 12.31, "unit": "mm"}
